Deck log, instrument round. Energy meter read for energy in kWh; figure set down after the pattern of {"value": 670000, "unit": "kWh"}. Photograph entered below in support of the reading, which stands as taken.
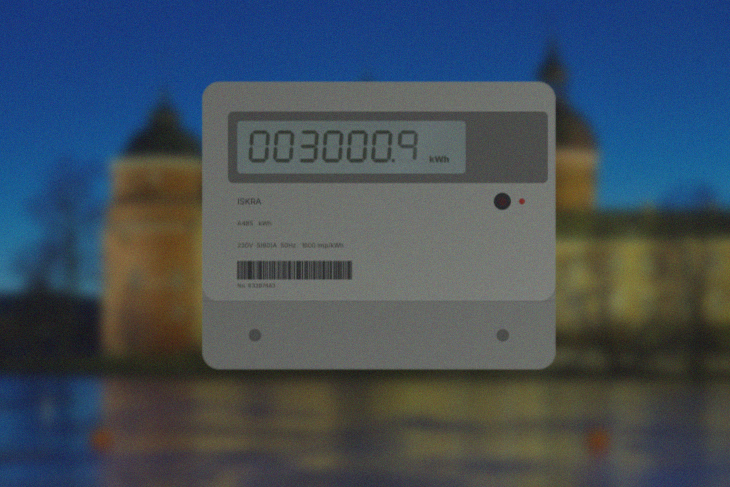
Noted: {"value": 3000.9, "unit": "kWh"}
